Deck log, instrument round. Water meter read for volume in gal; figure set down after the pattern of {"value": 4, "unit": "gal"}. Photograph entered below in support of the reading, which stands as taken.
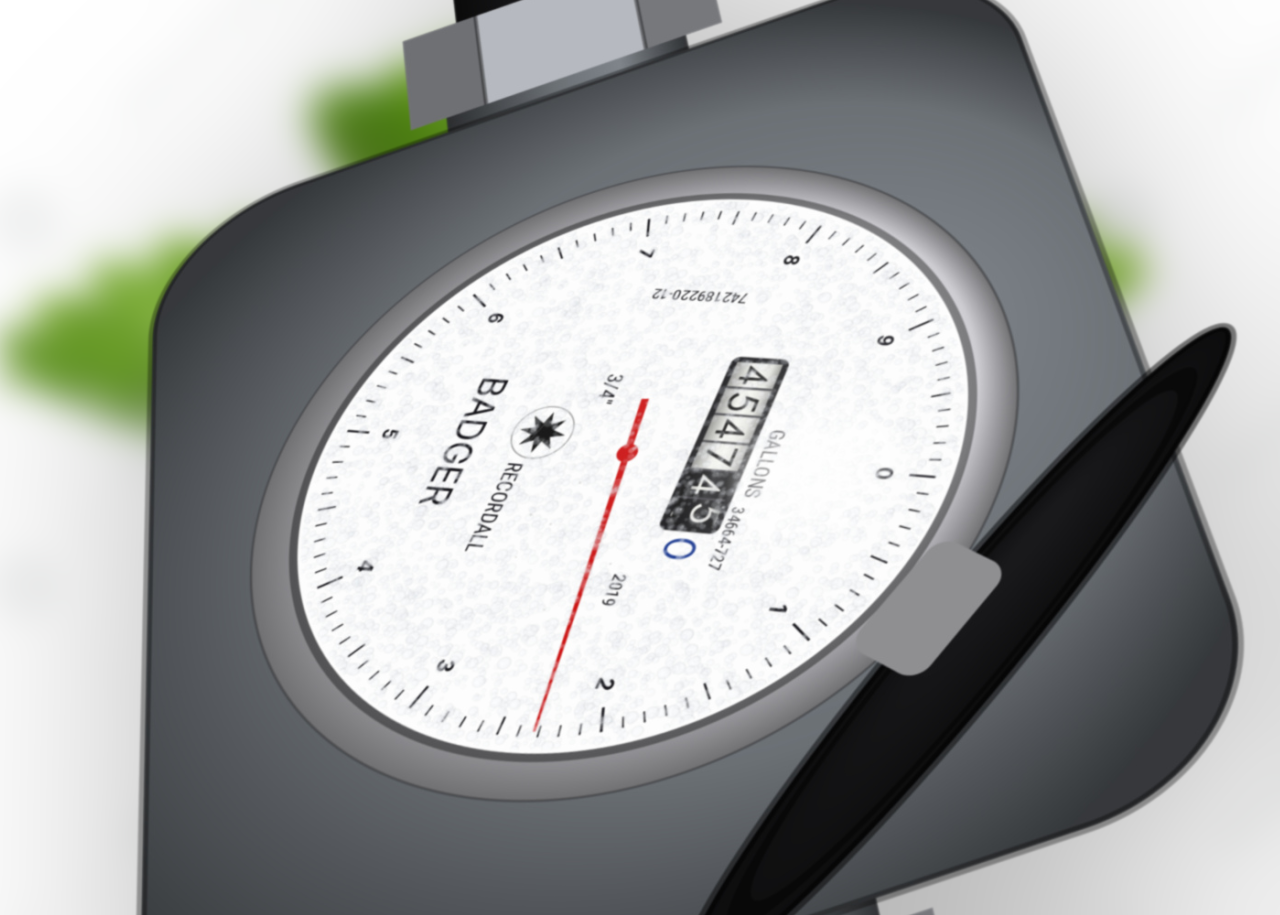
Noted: {"value": 4547452.3, "unit": "gal"}
